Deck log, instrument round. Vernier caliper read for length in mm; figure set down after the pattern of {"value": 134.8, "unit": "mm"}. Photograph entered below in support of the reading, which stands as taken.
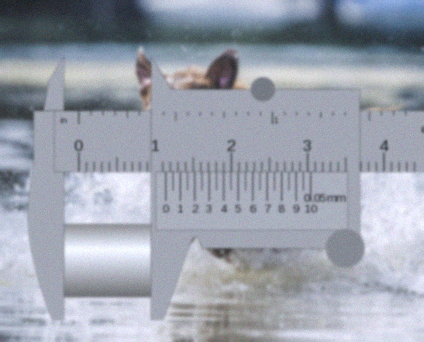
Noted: {"value": 11.4, "unit": "mm"}
